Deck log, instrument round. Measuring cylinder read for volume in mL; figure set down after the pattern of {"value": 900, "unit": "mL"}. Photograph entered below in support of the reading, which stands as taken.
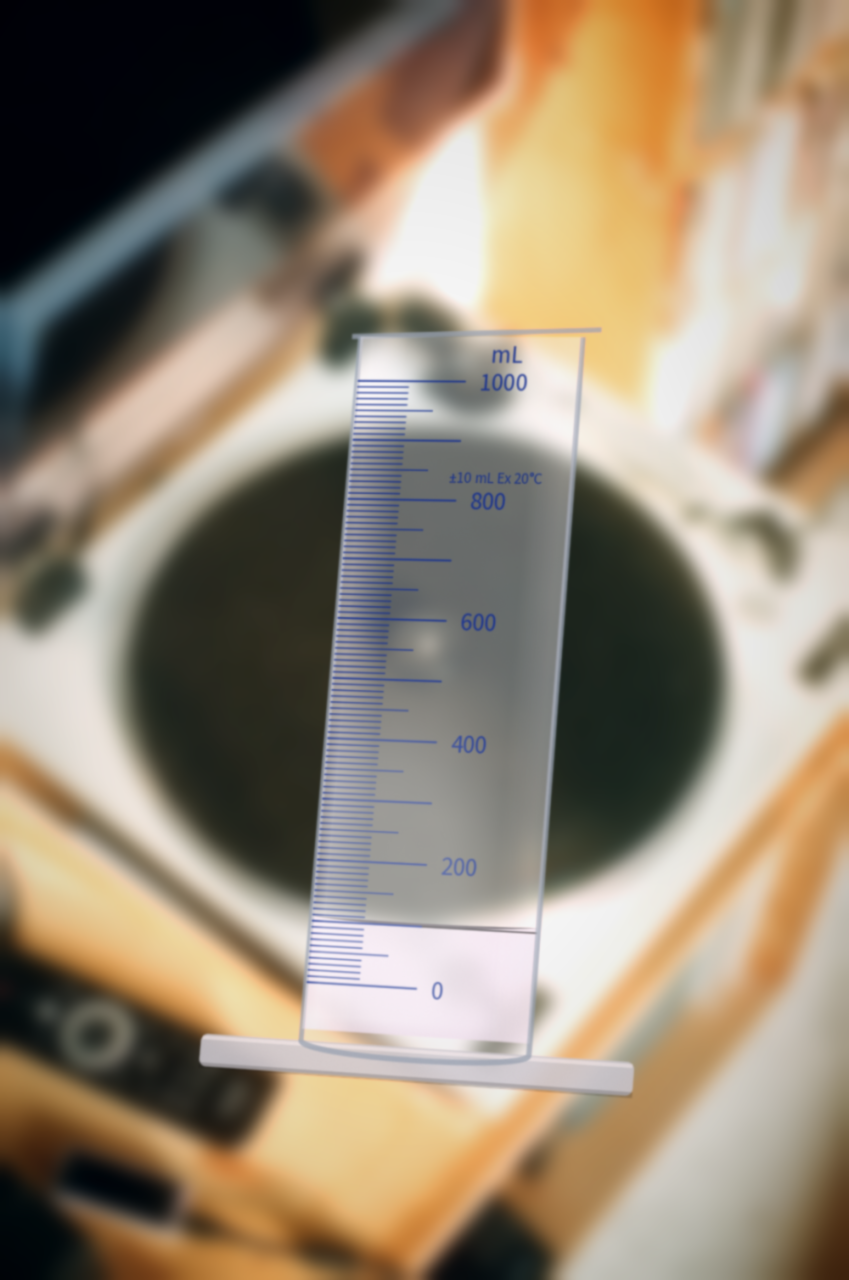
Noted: {"value": 100, "unit": "mL"}
